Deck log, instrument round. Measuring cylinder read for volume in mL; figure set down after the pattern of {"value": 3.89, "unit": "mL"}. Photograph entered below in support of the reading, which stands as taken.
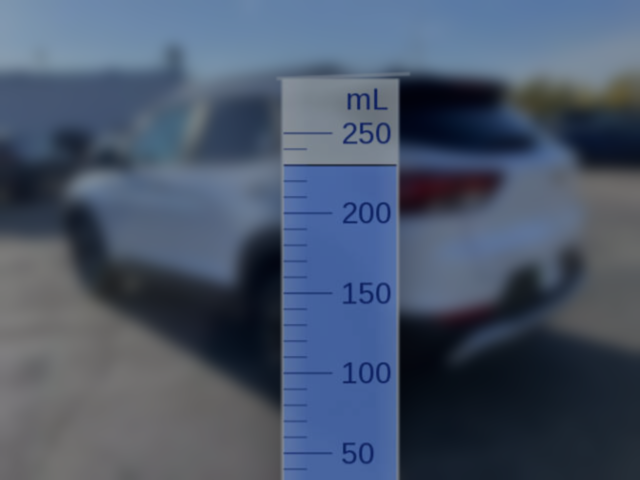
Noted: {"value": 230, "unit": "mL"}
